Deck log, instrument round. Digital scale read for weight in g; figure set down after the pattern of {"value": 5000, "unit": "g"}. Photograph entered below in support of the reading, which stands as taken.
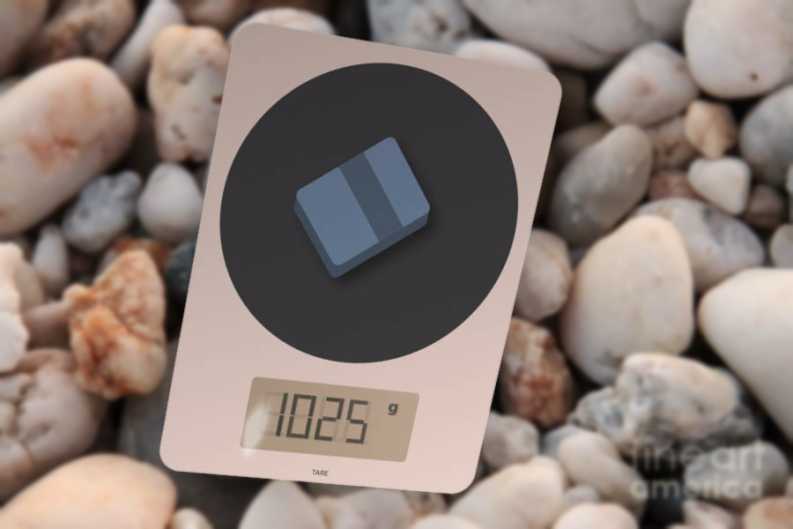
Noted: {"value": 1025, "unit": "g"}
